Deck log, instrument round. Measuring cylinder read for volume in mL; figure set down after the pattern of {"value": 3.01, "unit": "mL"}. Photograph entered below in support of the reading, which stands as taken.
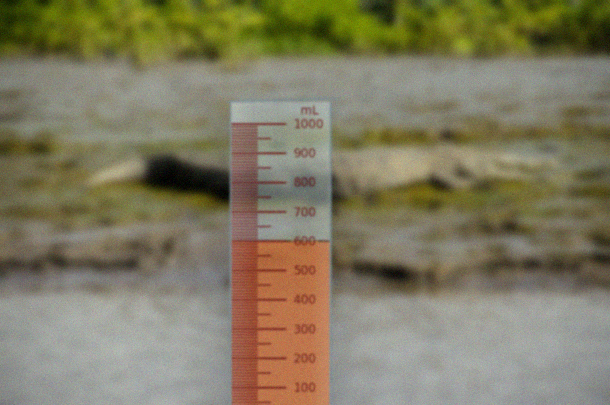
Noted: {"value": 600, "unit": "mL"}
